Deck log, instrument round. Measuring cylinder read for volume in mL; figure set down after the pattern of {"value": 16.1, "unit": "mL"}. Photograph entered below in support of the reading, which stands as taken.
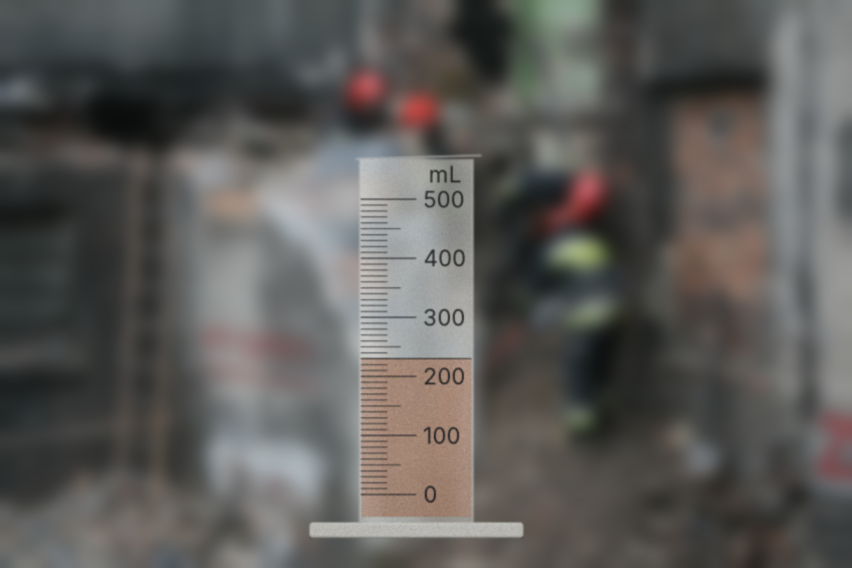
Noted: {"value": 230, "unit": "mL"}
